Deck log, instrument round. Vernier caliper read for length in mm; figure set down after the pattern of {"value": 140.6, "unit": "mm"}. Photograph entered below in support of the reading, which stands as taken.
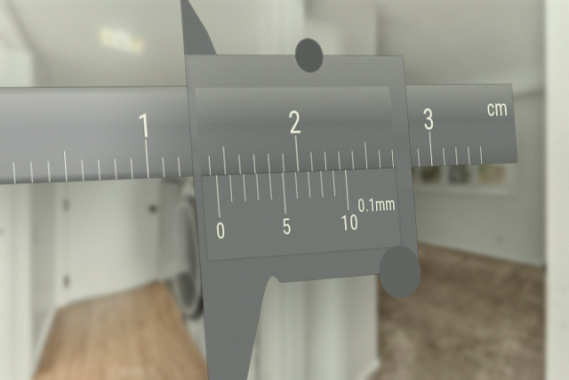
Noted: {"value": 14.4, "unit": "mm"}
